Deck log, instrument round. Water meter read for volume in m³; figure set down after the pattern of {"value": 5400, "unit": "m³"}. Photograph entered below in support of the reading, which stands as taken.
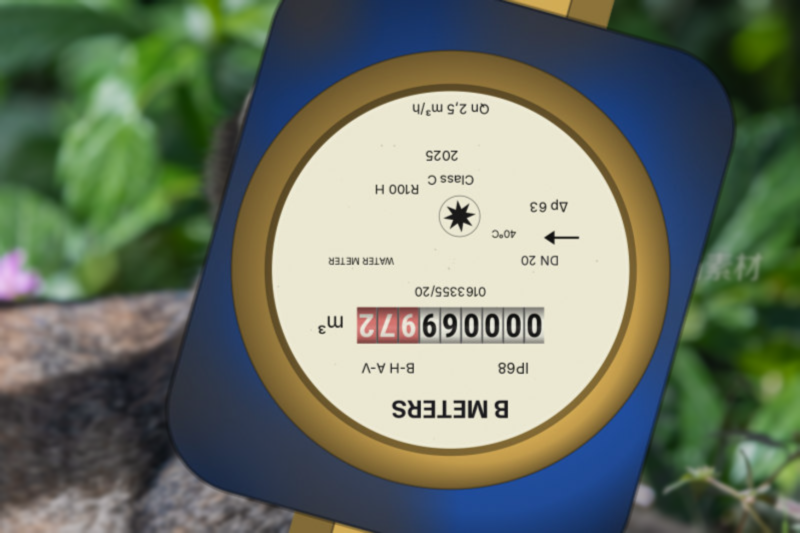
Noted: {"value": 69.972, "unit": "m³"}
